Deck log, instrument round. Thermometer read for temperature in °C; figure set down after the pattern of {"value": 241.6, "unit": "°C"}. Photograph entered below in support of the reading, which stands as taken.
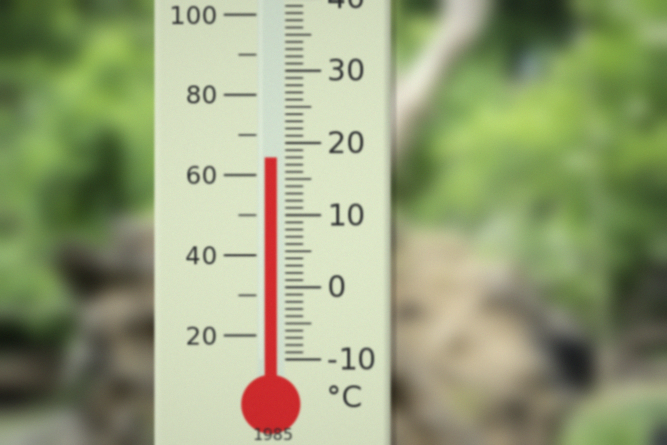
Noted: {"value": 18, "unit": "°C"}
